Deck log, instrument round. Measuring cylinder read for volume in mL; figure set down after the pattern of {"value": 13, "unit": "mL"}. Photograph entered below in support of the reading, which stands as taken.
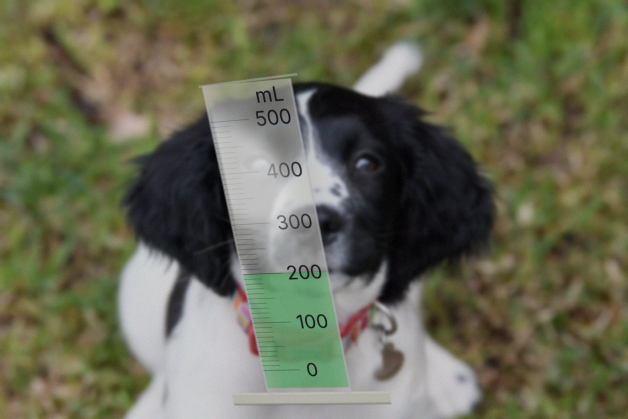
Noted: {"value": 200, "unit": "mL"}
